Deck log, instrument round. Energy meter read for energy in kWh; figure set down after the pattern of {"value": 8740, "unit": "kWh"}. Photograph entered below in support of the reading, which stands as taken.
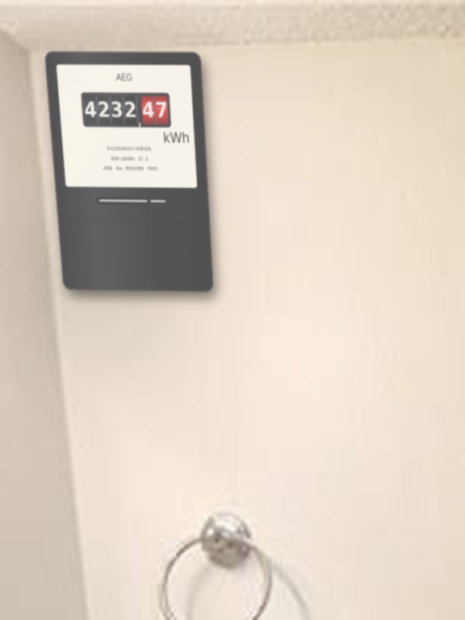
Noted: {"value": 4232.47, "unit": "kWh"}
